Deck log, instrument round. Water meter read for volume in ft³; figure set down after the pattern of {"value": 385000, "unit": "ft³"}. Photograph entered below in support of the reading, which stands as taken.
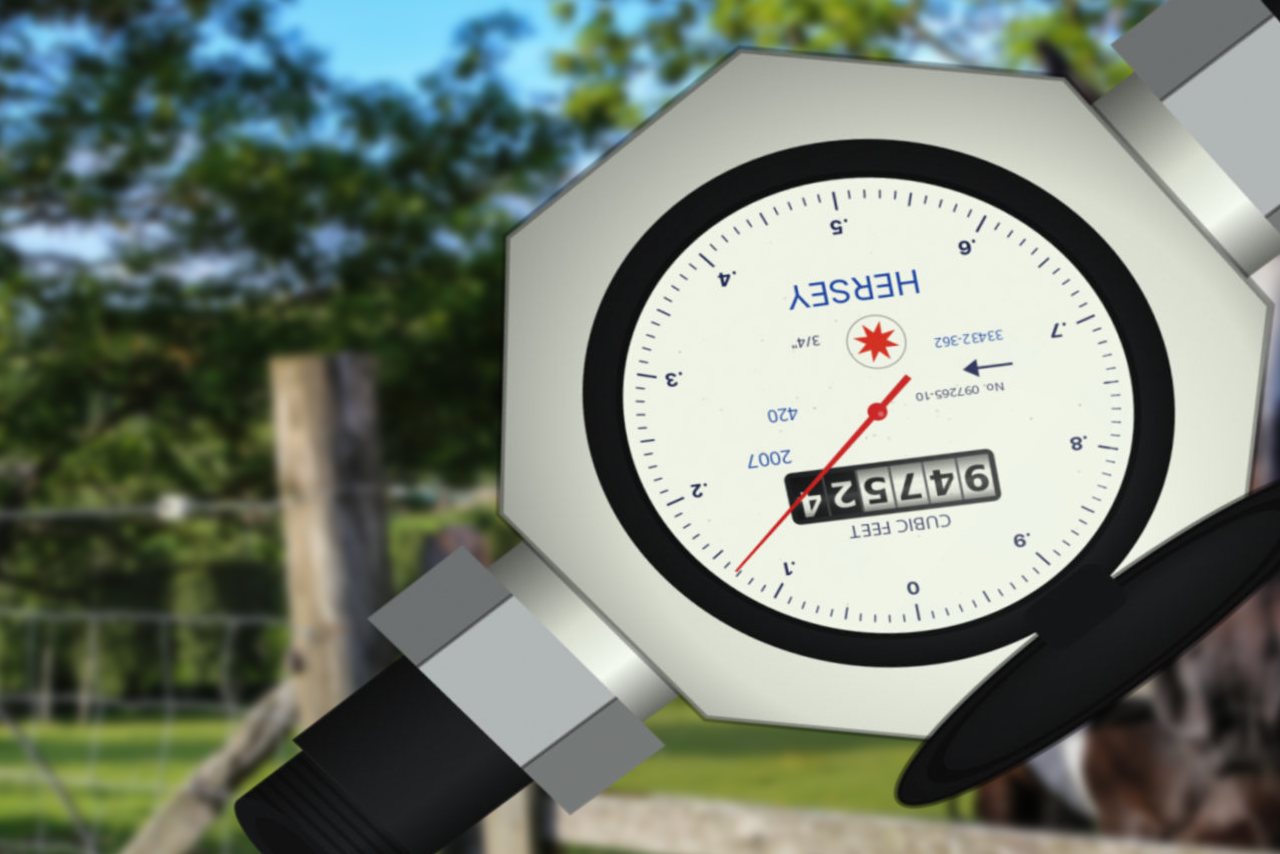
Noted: {"value": 947524.13, "unit": "ft³"}
